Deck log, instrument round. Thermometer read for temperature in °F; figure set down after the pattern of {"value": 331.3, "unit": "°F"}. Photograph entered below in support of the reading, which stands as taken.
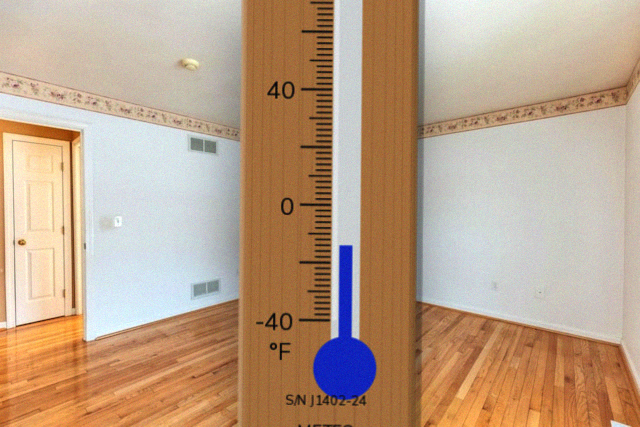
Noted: {"value": -14, "unit": "°F"}
